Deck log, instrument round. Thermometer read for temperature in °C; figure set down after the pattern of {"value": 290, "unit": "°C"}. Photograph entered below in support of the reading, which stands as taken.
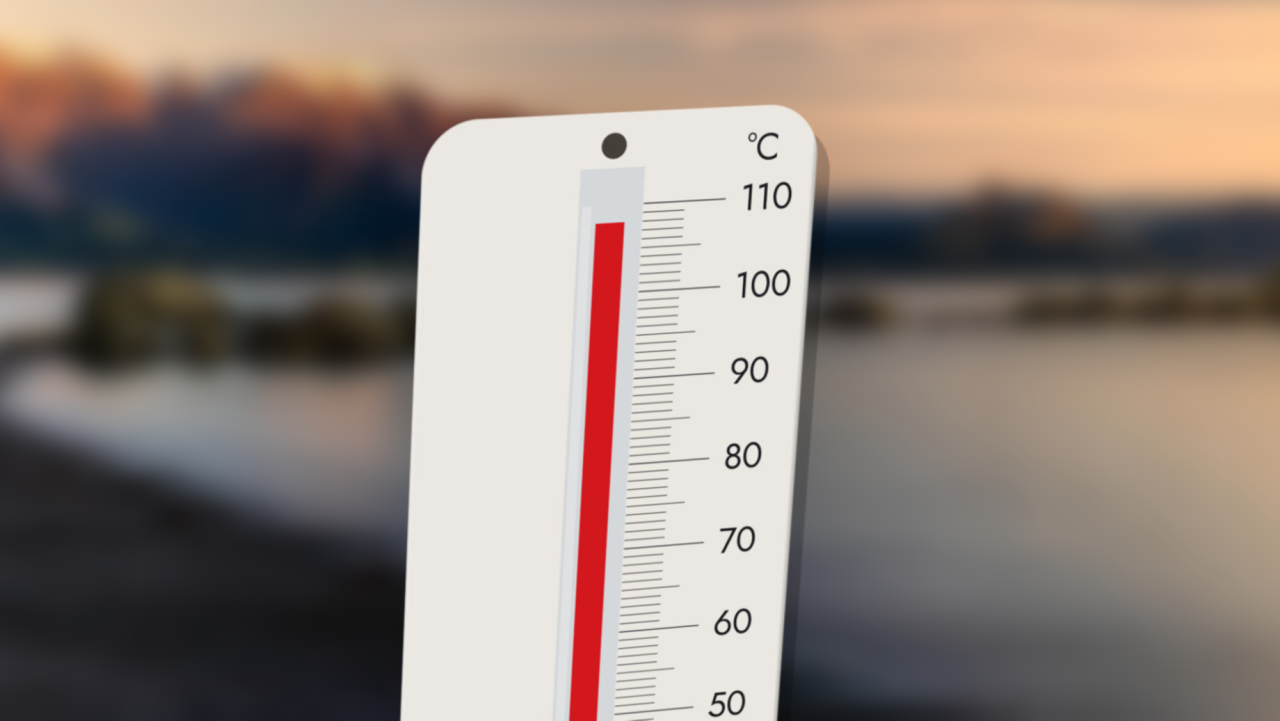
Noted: {"value": 108, "unit": "°C"}
